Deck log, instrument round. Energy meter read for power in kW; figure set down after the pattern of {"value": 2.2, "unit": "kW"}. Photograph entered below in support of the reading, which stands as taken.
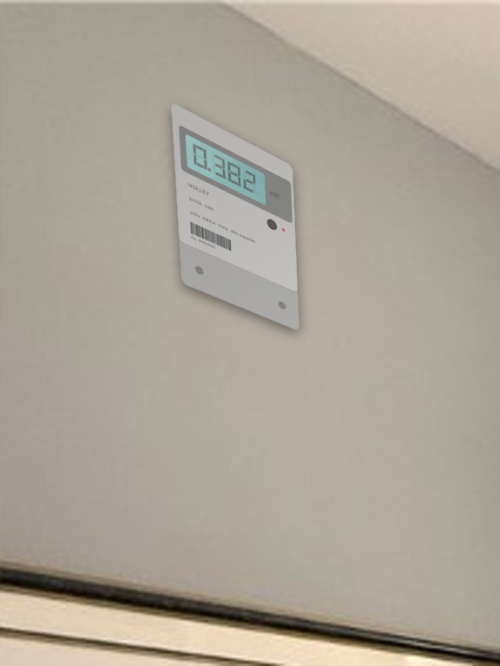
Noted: {"value": 0.382, "unit": "kW"}
